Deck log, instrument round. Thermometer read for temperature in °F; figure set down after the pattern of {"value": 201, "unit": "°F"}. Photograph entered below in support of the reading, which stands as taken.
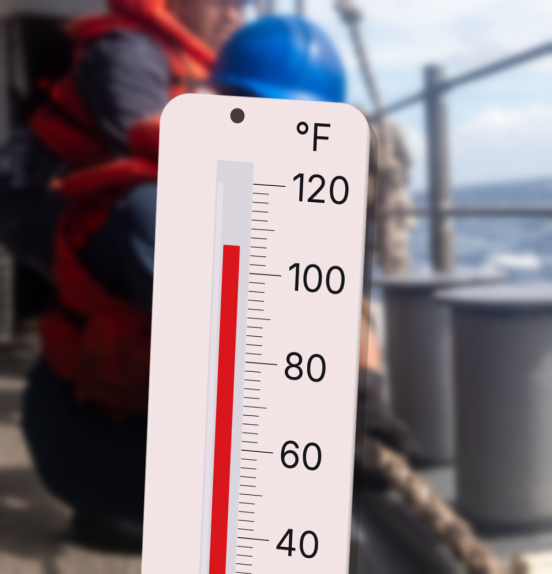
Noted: {"value": 106, "unit": "°F"}
